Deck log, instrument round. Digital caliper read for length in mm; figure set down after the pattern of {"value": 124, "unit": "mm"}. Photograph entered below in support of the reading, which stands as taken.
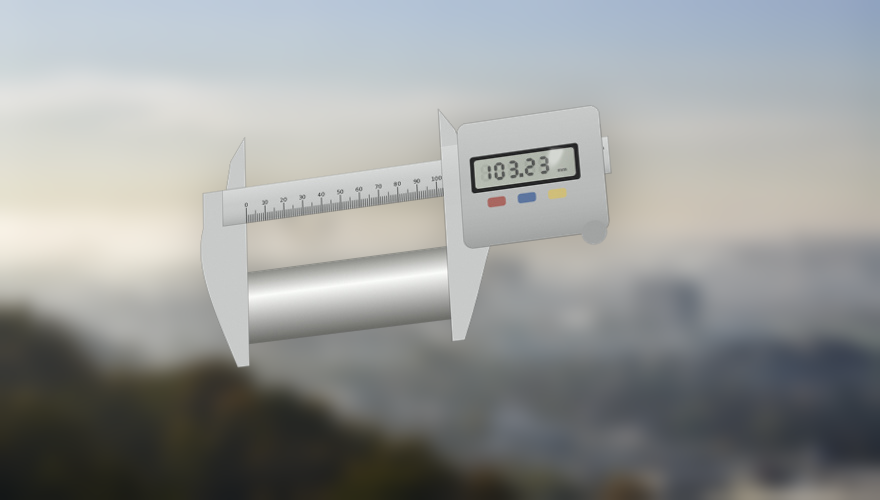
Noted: {"value": 103.23, "unit": "mm"}
